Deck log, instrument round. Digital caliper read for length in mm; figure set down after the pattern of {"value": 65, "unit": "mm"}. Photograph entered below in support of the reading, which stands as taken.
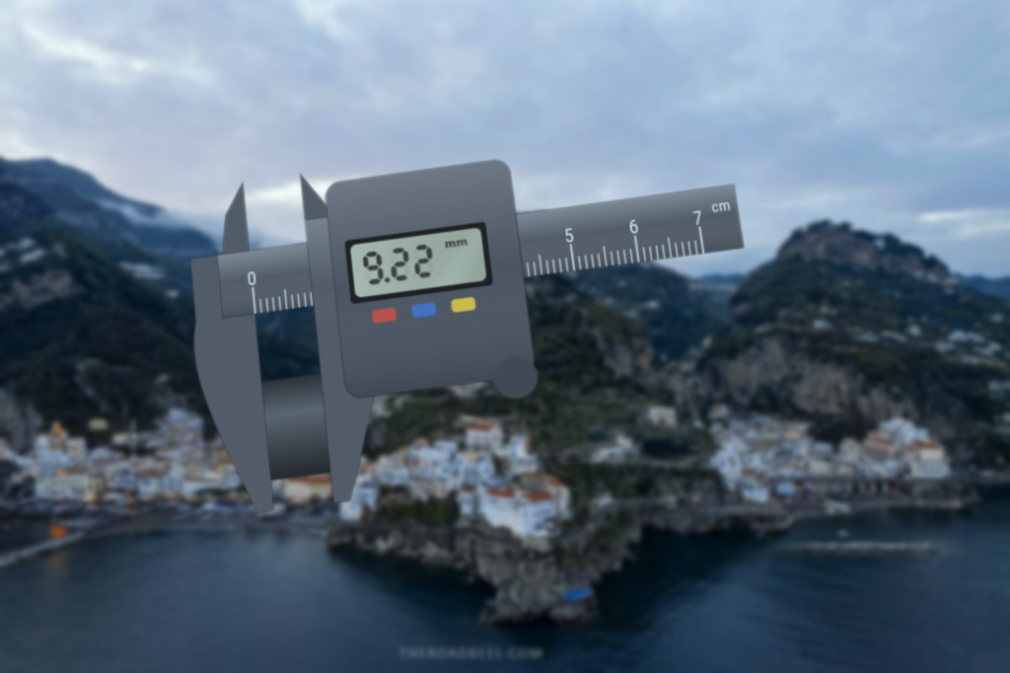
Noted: {"value": 9.22, "unit": "mm"}
